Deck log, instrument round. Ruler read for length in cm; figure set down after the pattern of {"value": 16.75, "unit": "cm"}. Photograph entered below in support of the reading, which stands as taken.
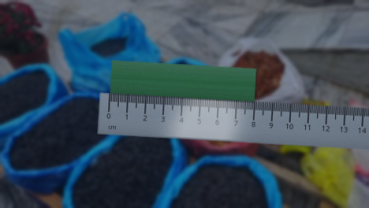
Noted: {"value": 8, "unit": "cm"}
